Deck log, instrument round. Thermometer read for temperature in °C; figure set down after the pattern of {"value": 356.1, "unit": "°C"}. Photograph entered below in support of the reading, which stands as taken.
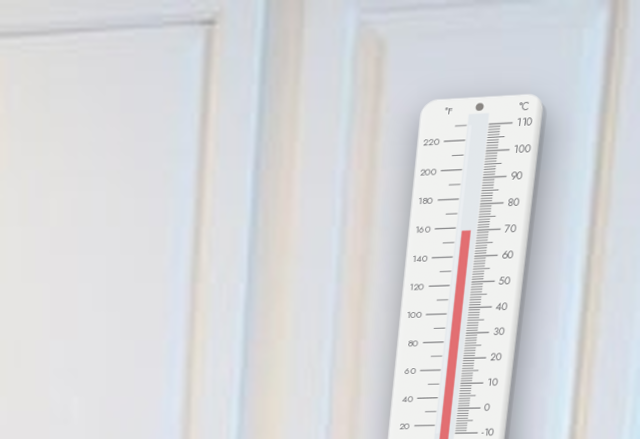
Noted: {"value": 70, "unit": "°C"}
